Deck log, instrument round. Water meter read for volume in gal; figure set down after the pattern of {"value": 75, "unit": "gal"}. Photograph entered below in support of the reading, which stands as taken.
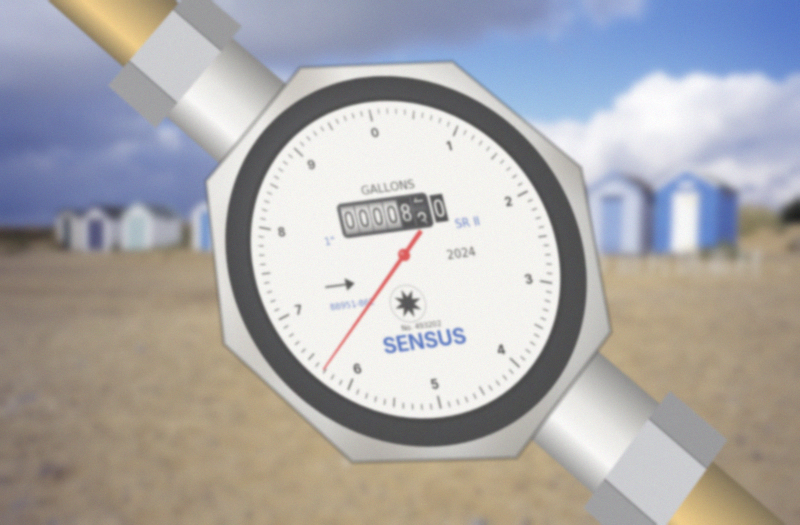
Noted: {"value": 826.3, "unit": "gal"}
